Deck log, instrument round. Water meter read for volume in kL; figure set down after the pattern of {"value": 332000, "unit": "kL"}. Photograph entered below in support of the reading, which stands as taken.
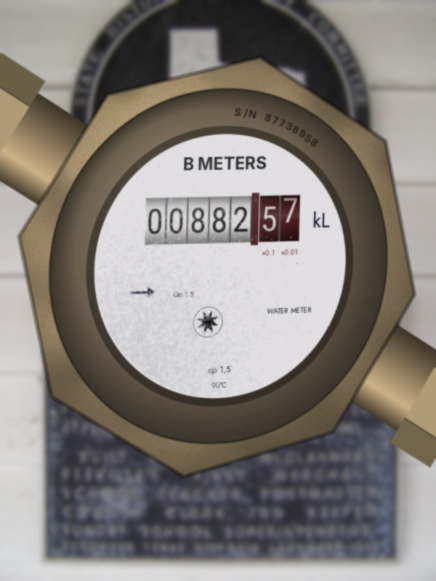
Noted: {"value": 882.57, "unit": "kL"}
